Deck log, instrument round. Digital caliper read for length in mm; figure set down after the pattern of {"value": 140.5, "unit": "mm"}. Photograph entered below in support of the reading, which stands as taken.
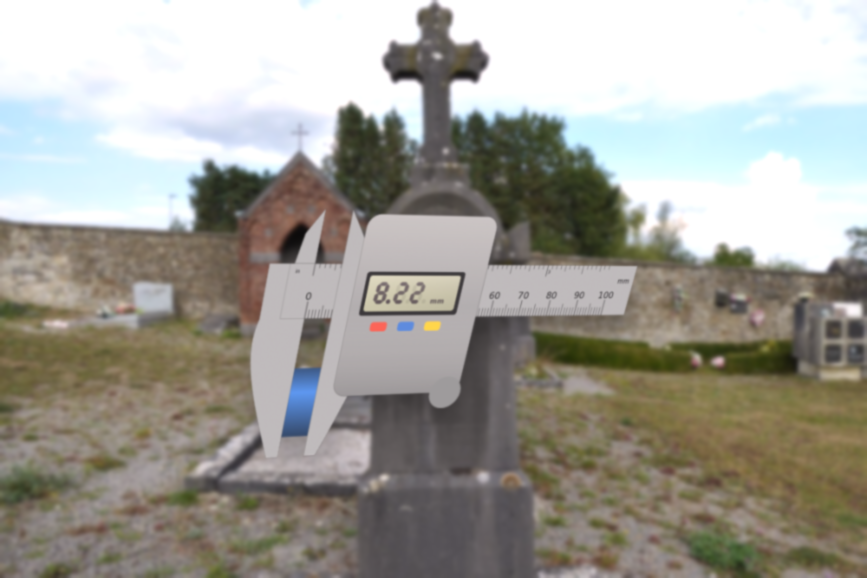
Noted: {"value": 8.22, "unit": "mm"}
